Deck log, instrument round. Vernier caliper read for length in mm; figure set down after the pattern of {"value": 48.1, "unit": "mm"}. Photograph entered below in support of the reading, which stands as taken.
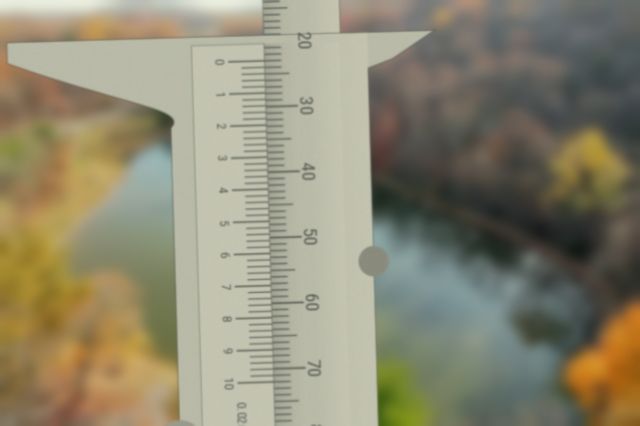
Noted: {"value": 23.0, "unit": "mm"}
